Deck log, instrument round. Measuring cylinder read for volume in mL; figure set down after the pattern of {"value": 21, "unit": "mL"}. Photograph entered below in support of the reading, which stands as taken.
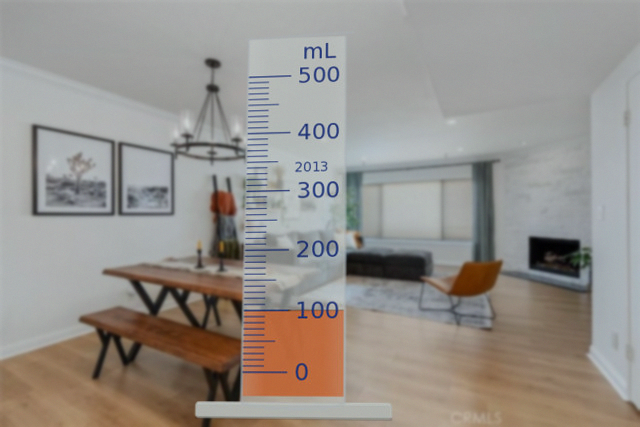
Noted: {"value": 100, "unit": "mL"}
